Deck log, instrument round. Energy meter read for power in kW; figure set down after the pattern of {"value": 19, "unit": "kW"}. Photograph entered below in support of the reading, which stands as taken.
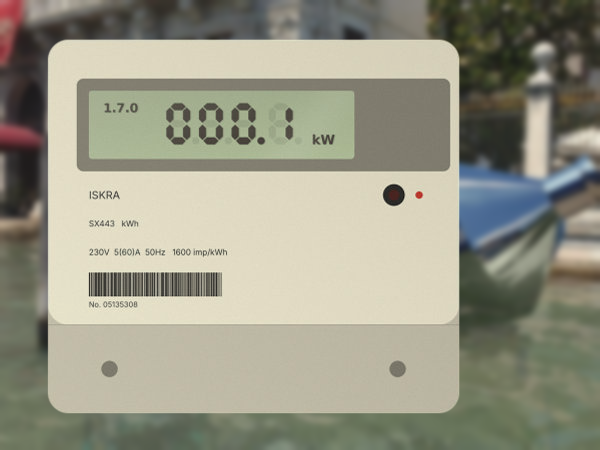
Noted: {"value": 0.1, "unit": "kW"}
